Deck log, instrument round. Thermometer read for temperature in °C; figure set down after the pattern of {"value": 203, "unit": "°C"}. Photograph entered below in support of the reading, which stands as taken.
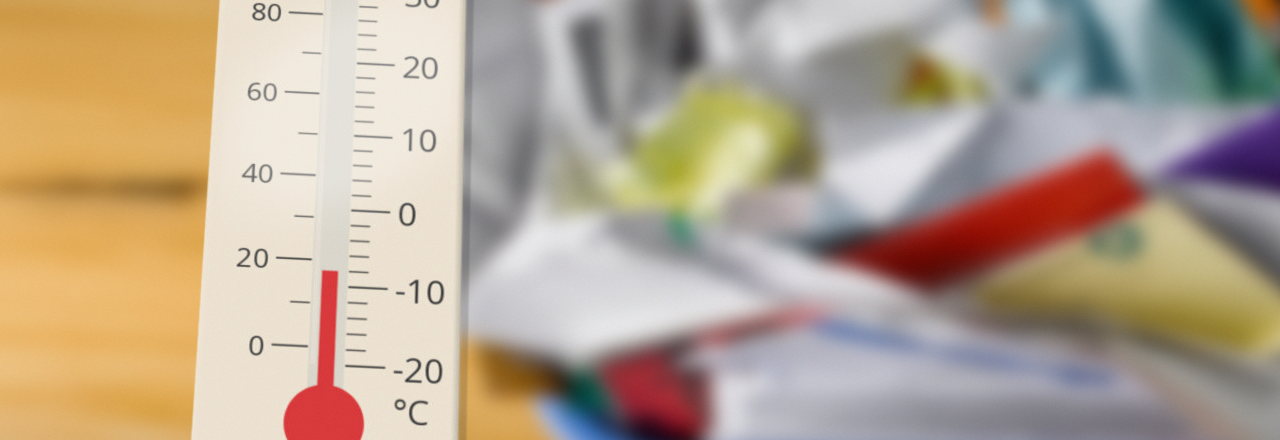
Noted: {"value": -8, "unit": "°C"}
